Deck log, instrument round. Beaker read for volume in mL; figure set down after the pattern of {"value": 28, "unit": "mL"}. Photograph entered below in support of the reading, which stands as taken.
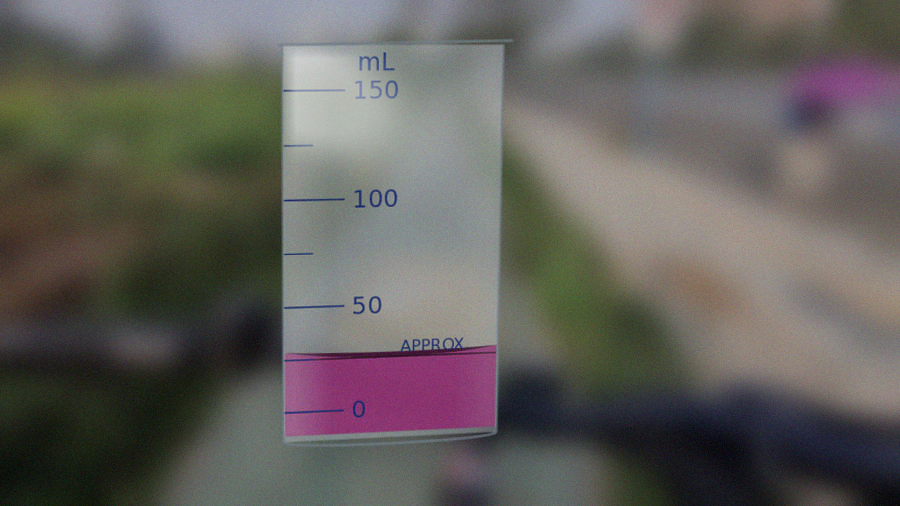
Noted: {"value": 25, "unit": "mL"}
